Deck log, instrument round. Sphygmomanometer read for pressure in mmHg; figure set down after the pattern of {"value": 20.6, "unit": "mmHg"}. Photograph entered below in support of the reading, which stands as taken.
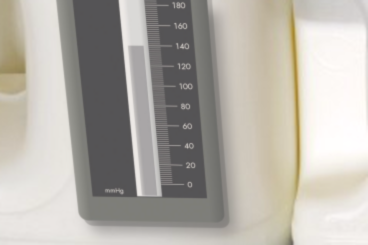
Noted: {"value": 140, "unit": "mmHg"}
